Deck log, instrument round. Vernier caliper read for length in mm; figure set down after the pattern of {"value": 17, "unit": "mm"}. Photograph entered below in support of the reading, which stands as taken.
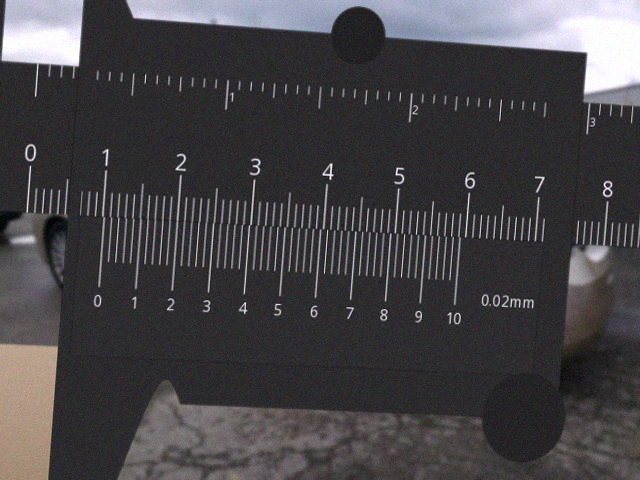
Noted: {"value": 10.2, "unit": "mm"}
